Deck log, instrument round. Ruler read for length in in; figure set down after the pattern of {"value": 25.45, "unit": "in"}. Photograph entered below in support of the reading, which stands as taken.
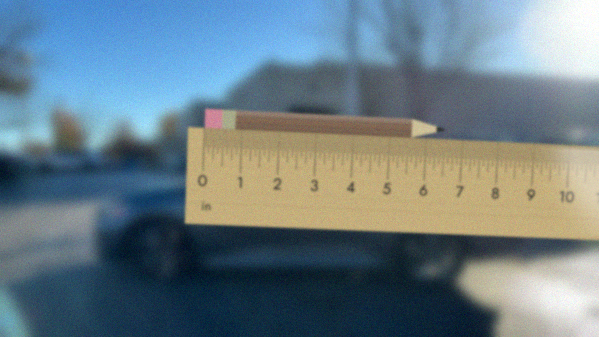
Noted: {"value": 6.5, "unit": "in"}
